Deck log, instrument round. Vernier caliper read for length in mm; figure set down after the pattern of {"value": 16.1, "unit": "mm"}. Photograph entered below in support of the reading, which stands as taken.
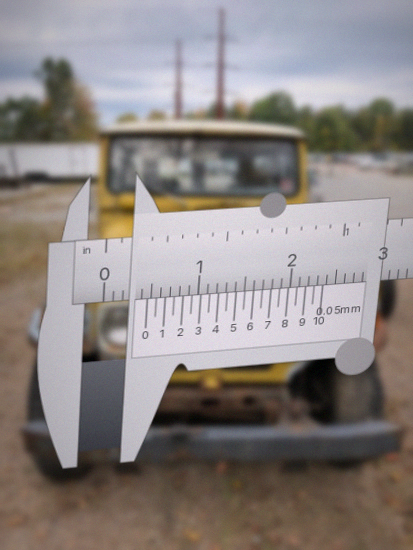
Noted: {"value": 4.6, "unit": "mm"}
